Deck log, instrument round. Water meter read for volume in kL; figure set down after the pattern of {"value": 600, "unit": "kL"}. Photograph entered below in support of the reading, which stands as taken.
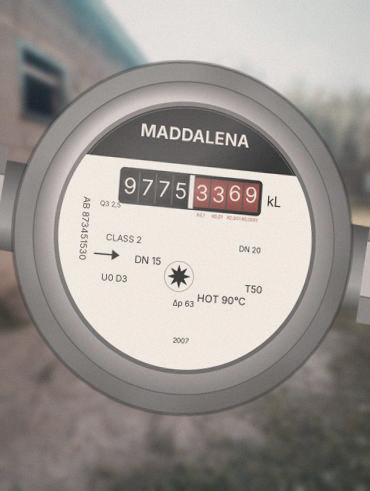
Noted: {"value": 9775.3369, "unit": "kL"}
